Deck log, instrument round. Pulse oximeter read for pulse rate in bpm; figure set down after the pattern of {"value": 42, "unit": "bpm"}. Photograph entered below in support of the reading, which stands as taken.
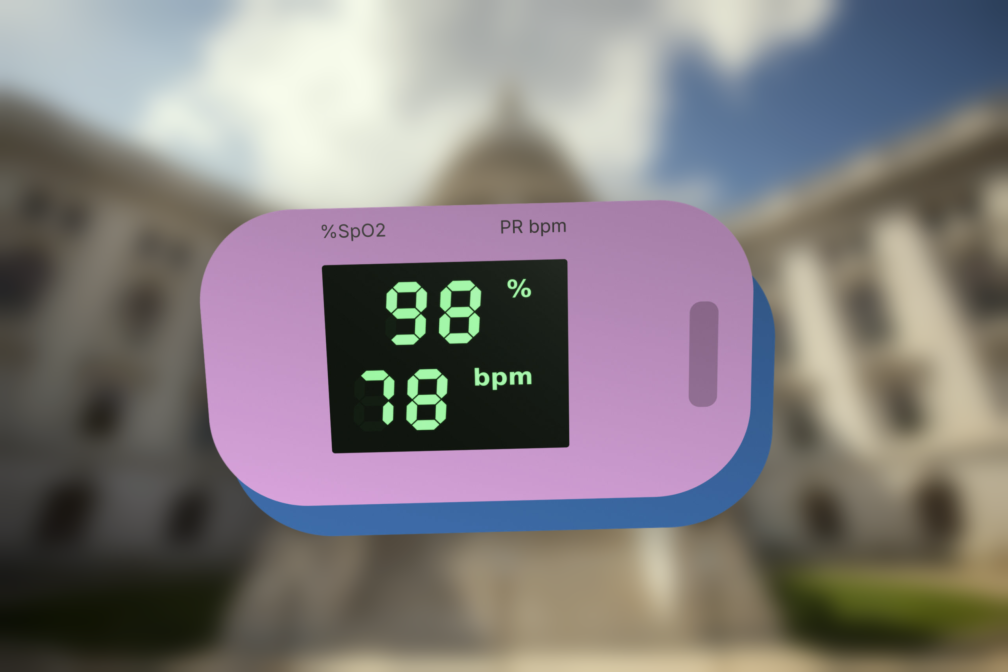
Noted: {"value": 78, "unit": "bpm"}
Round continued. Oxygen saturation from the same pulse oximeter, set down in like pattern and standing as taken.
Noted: {"value": 98, "unit": "%"}
